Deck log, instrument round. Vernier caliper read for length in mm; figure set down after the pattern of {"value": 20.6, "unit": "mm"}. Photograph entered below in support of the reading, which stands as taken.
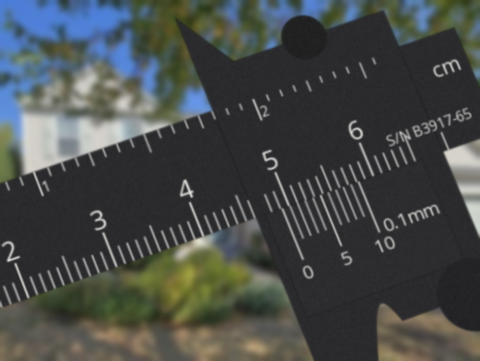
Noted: {"value": 49.2, "unit": "mm"}
